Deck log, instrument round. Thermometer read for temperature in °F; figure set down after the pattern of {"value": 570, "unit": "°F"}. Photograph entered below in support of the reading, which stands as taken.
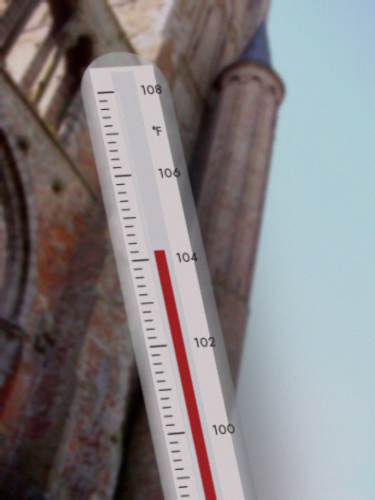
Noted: {"value": 104.2, "unit": "°F"}
